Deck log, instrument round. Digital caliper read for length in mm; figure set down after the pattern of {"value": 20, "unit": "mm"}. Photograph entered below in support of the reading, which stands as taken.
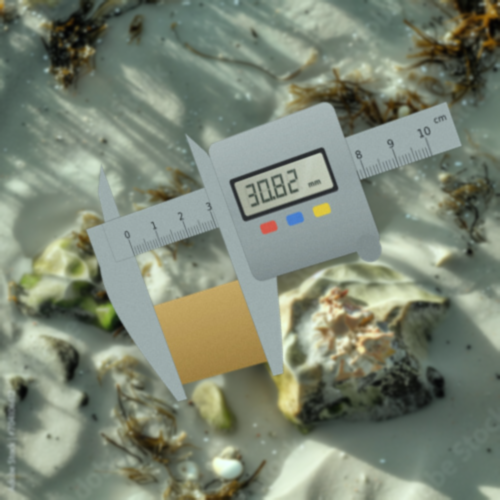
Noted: {"value": 30.82, "unit": "mm"}
